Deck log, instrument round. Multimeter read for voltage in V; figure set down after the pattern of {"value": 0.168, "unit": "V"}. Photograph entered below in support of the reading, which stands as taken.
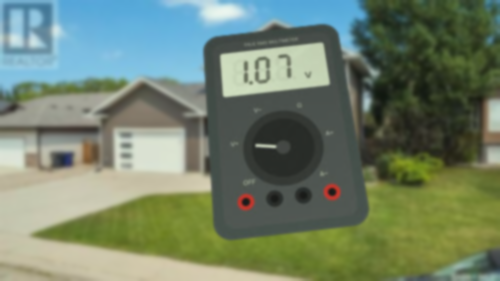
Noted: {"value": 1.07, "unit": "V"}
